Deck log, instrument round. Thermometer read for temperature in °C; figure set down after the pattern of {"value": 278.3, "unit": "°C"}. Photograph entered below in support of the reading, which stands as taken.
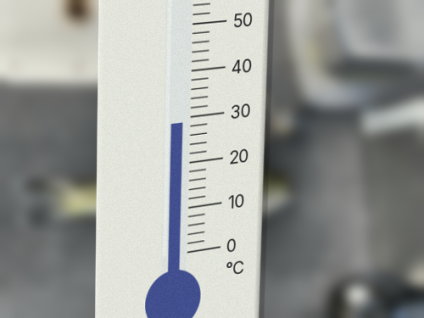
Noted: {"value": 29, "unit": "°C"}
